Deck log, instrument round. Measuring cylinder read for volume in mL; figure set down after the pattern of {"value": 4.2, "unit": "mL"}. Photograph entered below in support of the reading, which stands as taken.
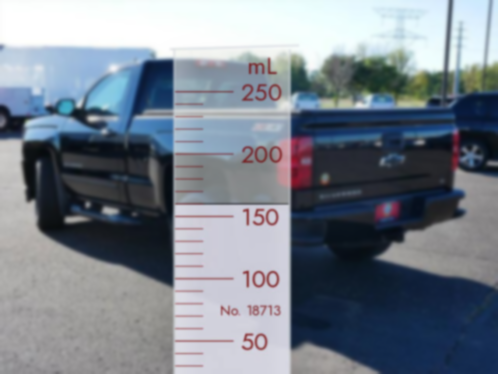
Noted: {"value": 160, "unit": "mL"}
